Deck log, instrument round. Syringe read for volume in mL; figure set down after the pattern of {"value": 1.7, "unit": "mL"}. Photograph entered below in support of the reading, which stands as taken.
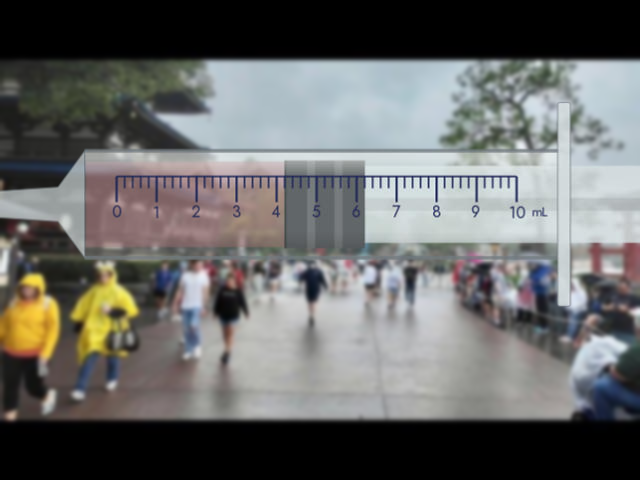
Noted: {"value": 4.2, "unit": "mL"}
